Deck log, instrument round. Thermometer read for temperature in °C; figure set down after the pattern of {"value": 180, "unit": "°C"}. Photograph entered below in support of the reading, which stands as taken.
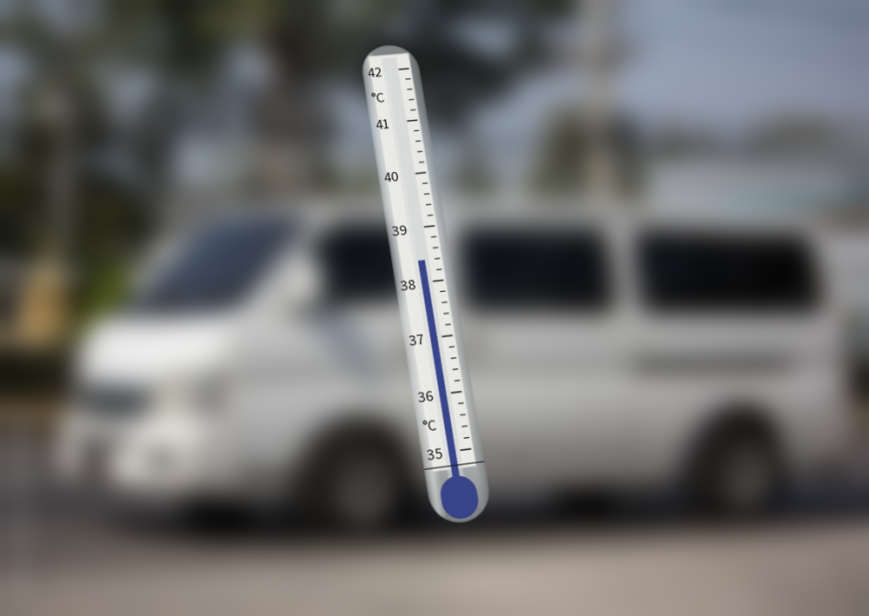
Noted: {"value": 38.4, "unit": "°C"}
